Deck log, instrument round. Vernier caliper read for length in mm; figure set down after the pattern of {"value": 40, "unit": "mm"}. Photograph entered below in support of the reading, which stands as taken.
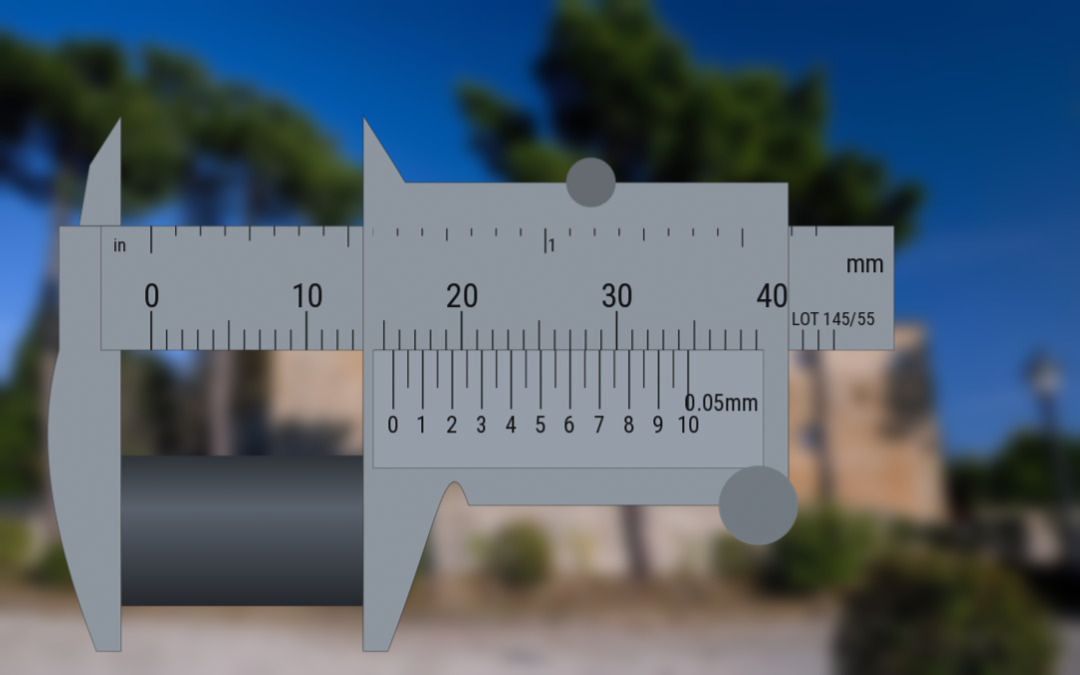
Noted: {"value": 15.6, "unit": "mm"}
